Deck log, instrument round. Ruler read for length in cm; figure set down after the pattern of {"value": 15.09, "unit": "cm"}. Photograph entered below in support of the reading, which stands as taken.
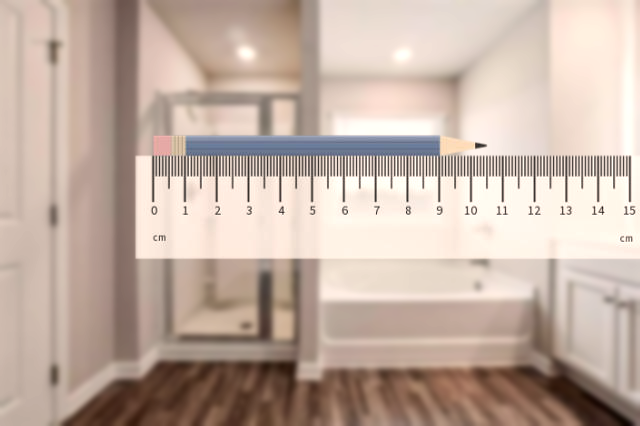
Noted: {"value": 10.5, "unit": "cm"}
